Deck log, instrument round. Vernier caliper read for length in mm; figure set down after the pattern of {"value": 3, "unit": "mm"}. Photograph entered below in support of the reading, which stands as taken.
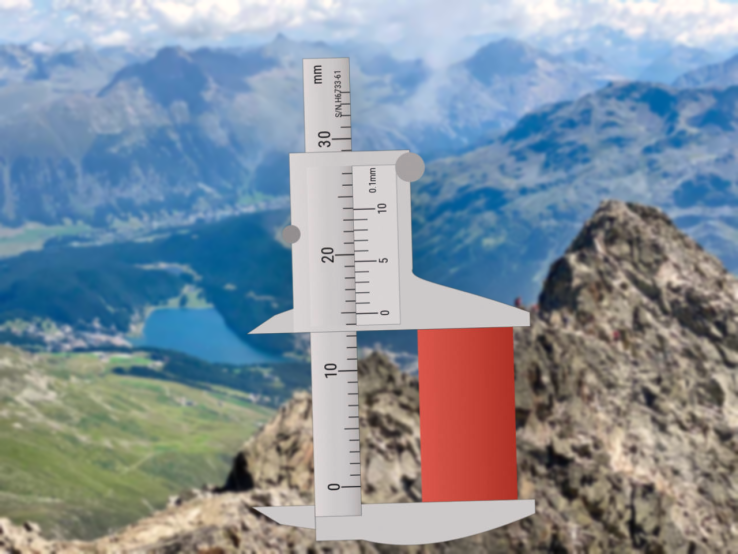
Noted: {"value": 14.9, "unit": "mm"}
